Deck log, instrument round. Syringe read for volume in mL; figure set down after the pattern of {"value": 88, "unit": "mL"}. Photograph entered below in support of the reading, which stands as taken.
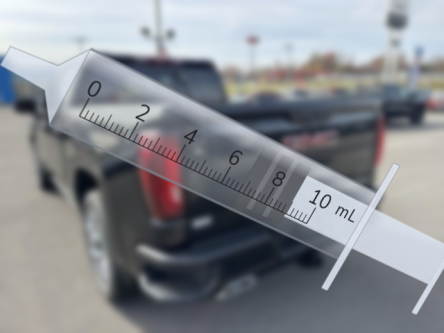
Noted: {"value": 6.8, "unit": "mL"}
